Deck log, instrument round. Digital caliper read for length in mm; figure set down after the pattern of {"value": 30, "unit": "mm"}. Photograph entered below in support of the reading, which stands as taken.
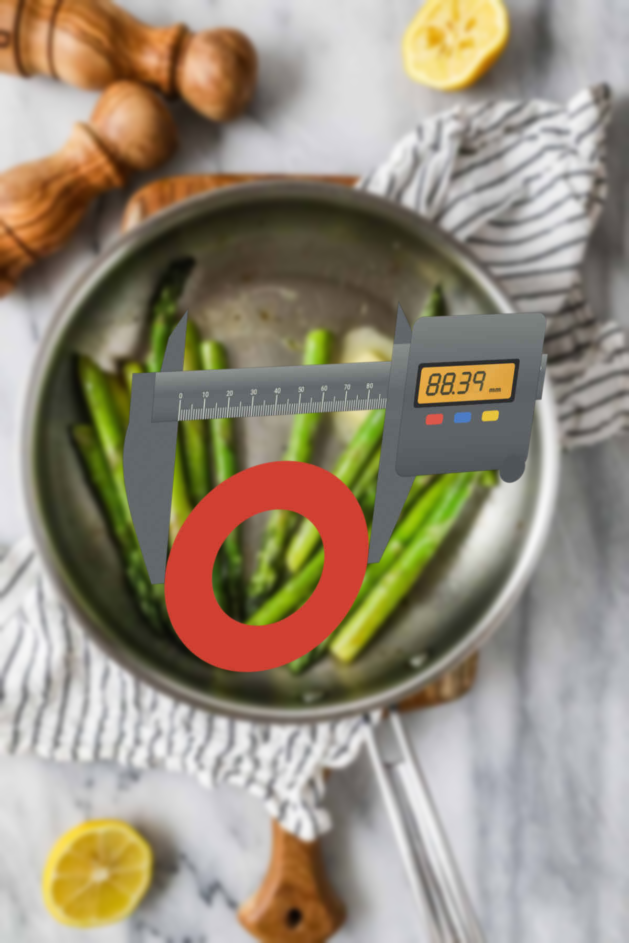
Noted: {"value": 88.39, "unit": "mm"}
